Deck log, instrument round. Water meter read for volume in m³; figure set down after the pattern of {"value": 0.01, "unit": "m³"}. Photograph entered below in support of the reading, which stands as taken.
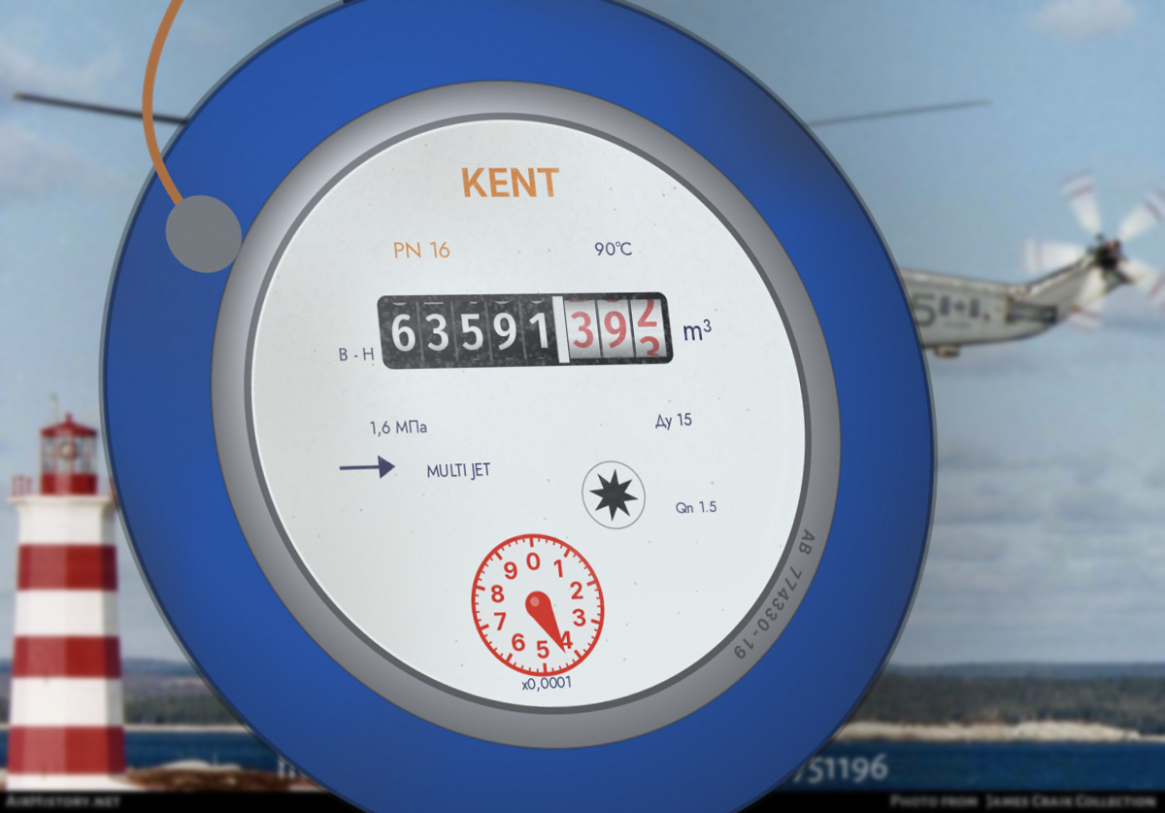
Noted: {"value": 63591.3924, "unit": "m³"}
